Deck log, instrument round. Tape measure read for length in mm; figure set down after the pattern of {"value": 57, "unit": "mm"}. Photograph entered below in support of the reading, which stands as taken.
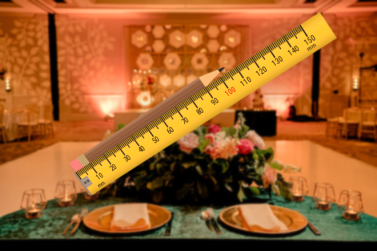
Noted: {"value": 105, "unit": "mm"}
